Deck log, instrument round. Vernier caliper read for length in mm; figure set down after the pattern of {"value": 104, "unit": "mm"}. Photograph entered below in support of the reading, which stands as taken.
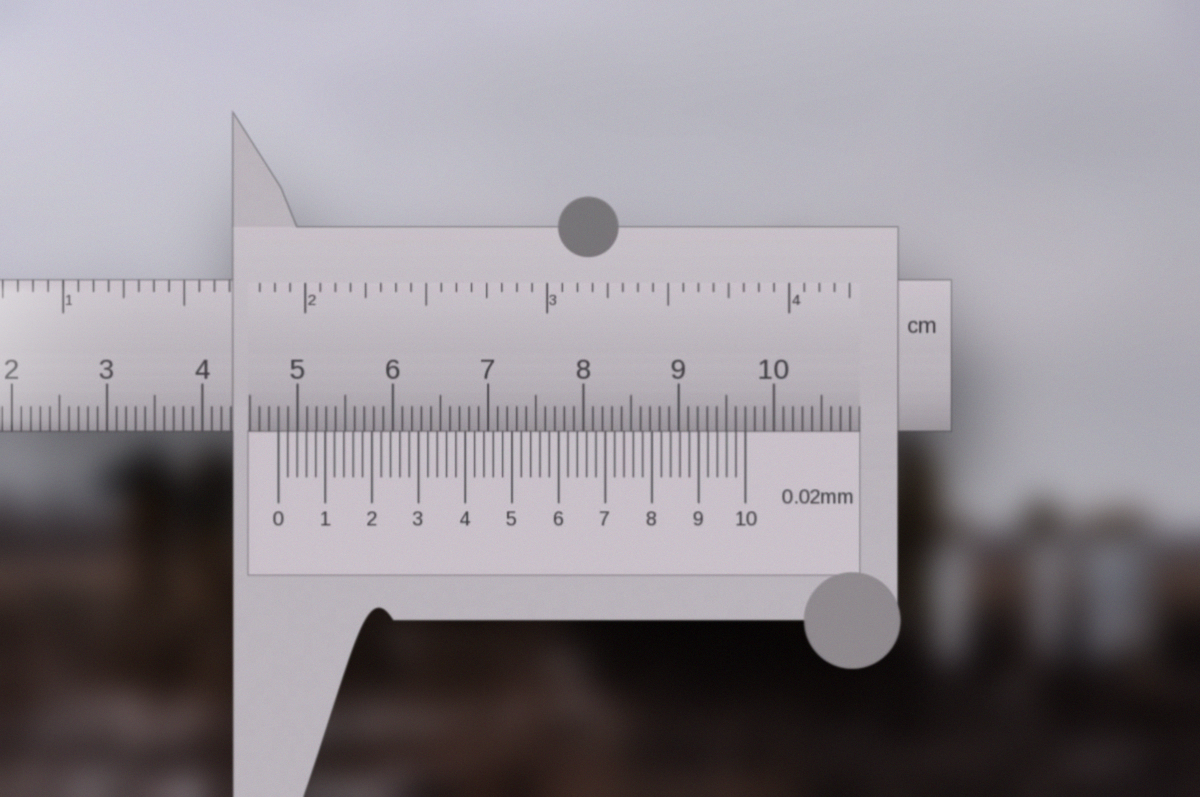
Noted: {"value": 48.0, "unit": "mm"}
